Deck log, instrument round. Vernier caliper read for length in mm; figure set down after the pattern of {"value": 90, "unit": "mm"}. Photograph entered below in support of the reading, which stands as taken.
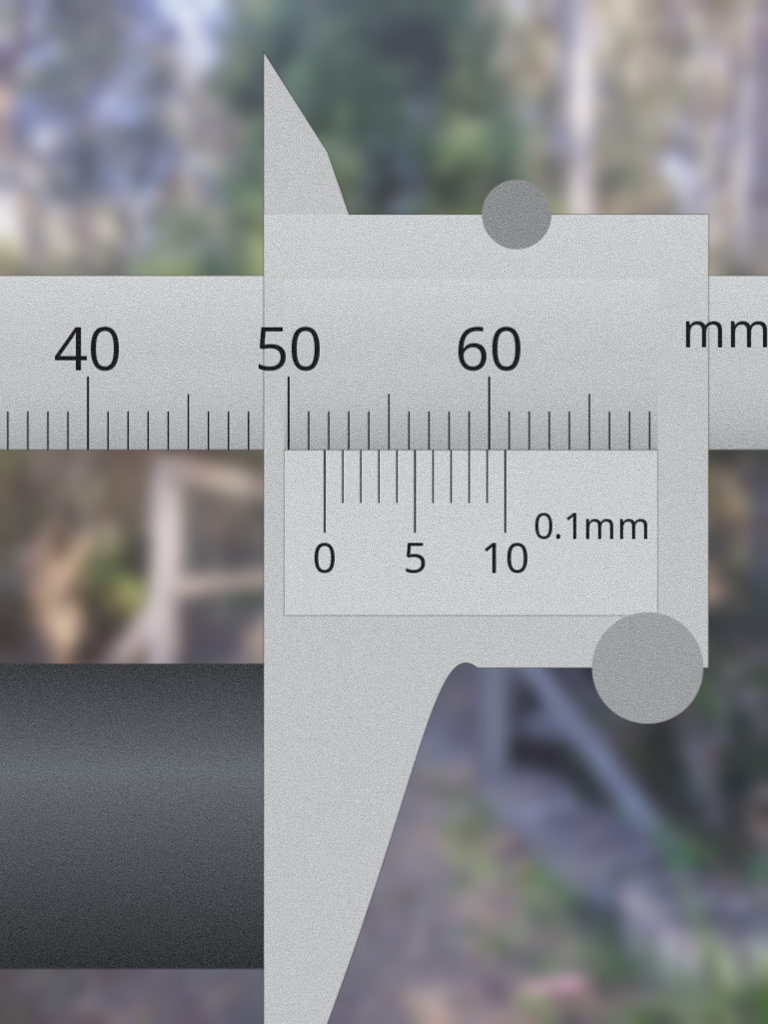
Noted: {"value": 51.8, "unit": "mm"}
